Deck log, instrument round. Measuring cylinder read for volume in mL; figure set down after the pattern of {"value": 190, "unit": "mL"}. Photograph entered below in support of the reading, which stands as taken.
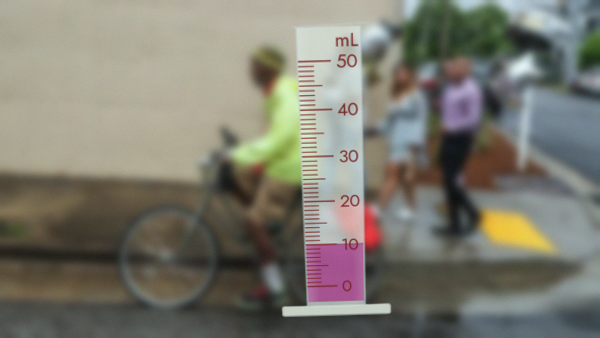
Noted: {"value": 10, "unit": "mL"}
